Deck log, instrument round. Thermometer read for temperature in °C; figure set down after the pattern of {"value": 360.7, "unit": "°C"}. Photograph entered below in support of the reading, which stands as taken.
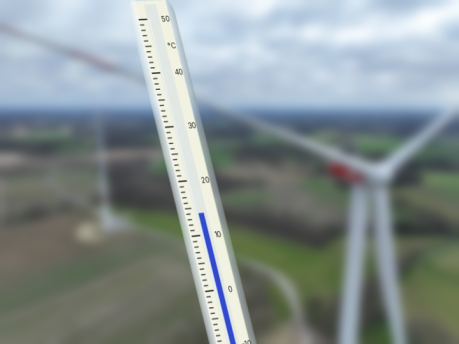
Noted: {"value": 14, "unit": "°C"}
